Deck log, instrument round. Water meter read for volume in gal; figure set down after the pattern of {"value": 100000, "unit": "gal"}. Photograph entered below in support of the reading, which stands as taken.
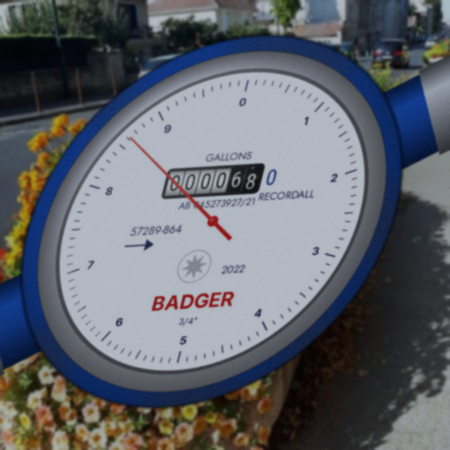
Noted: {"value": 678.6, "unit": "gal"}
